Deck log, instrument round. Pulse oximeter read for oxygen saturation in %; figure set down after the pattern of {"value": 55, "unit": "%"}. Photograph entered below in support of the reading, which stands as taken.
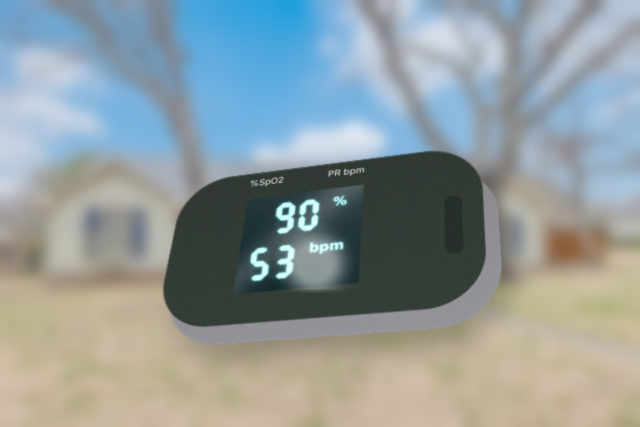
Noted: {"value": 90, "unit": "%"}
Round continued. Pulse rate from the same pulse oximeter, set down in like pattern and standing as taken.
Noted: {"value": 53, "unit": "bpm"}
